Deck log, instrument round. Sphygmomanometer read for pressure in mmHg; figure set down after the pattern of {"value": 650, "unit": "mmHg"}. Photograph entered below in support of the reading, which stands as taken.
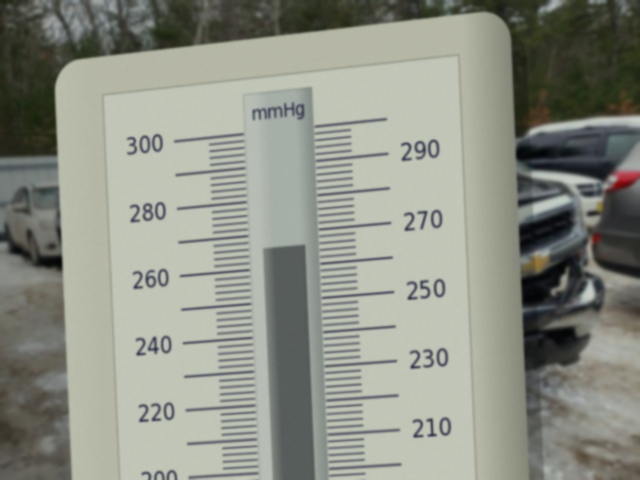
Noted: {"value": 266, "unit": "mmHg"}
